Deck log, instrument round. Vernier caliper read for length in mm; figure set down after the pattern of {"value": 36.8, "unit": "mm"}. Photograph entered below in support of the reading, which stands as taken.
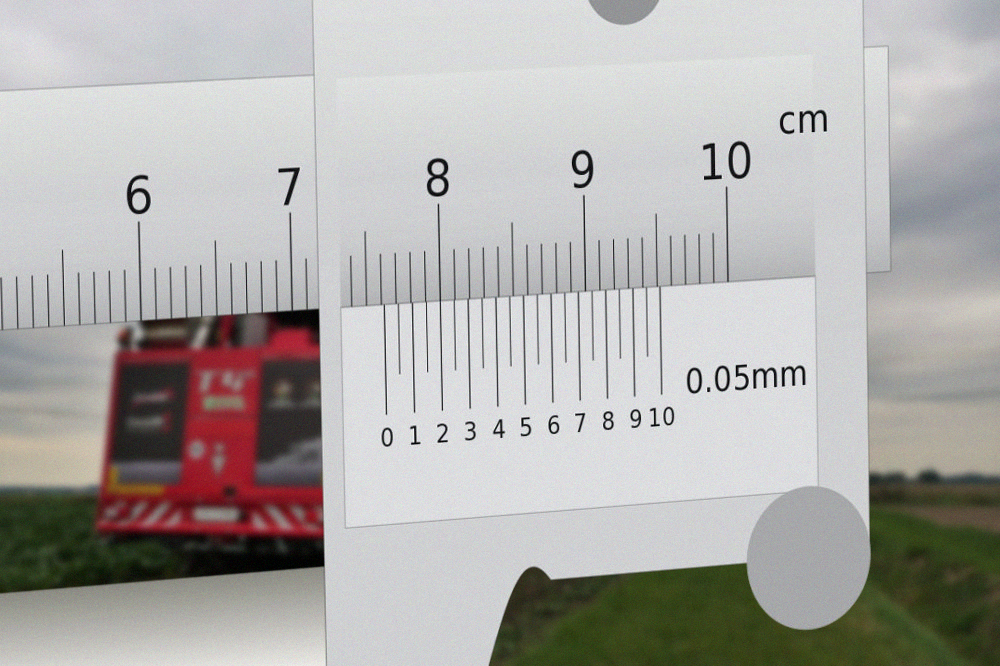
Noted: {"value": 76.2, "unit": "mm"}
